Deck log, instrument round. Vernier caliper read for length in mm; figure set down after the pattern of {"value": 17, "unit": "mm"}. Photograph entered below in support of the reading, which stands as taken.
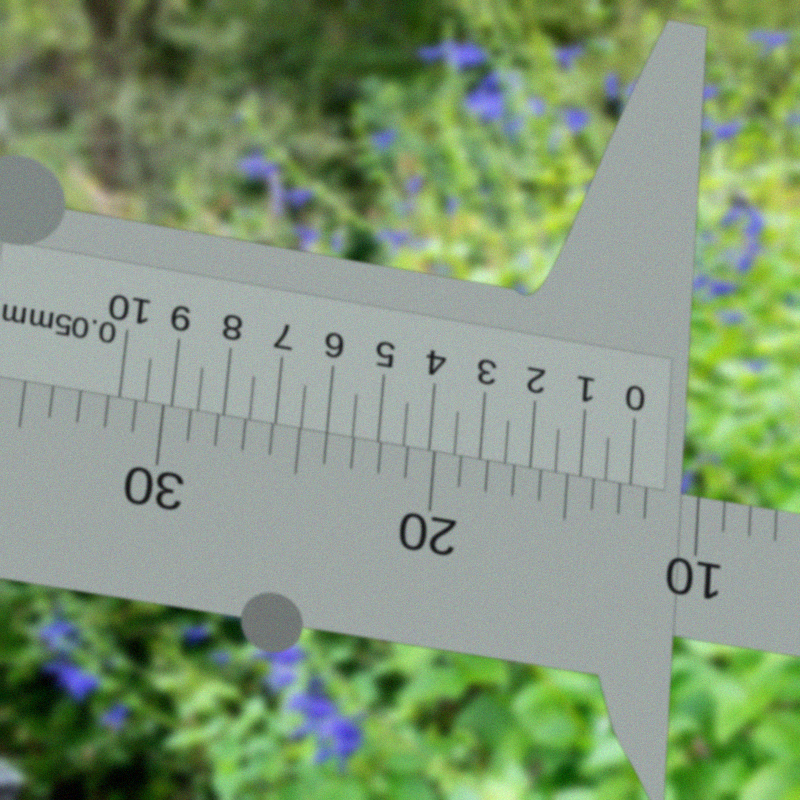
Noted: {"value": 12.6, "unit": "mm"}
